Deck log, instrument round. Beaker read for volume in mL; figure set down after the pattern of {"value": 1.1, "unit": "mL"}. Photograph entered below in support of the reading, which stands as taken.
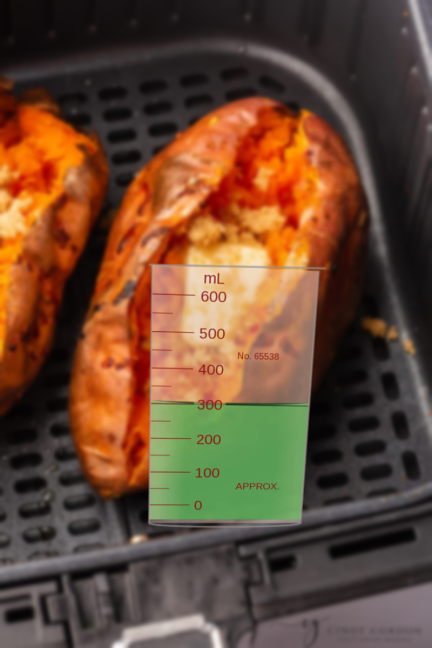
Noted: {"value": 300, "unit": "mL"}
